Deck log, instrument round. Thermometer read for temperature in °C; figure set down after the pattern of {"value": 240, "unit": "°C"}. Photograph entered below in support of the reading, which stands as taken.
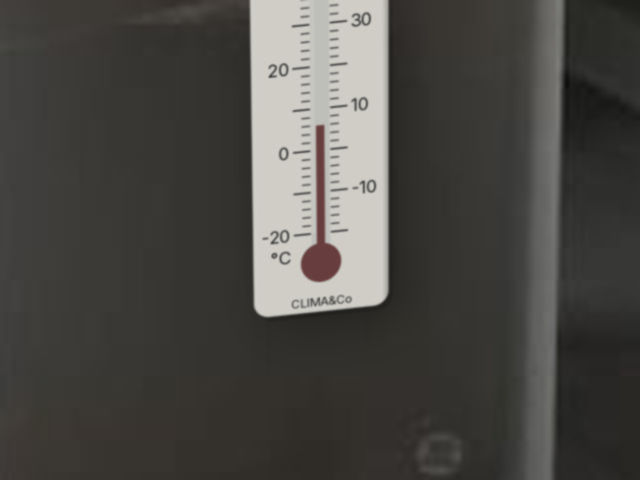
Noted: {"value": 6, "unit": "°C"}
